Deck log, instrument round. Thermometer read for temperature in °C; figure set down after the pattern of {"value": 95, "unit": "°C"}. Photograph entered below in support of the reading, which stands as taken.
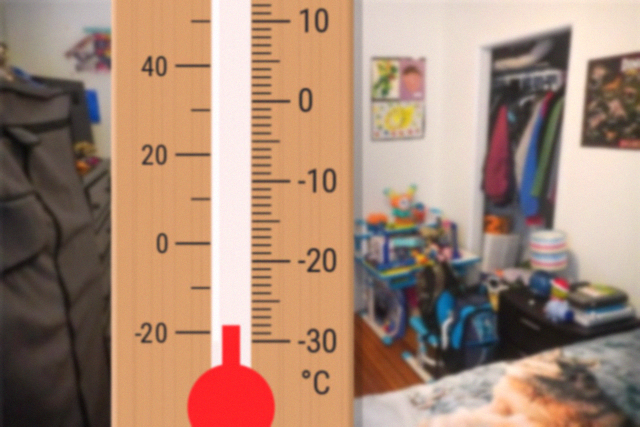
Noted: {"value": -28, "unit": "°C"}
